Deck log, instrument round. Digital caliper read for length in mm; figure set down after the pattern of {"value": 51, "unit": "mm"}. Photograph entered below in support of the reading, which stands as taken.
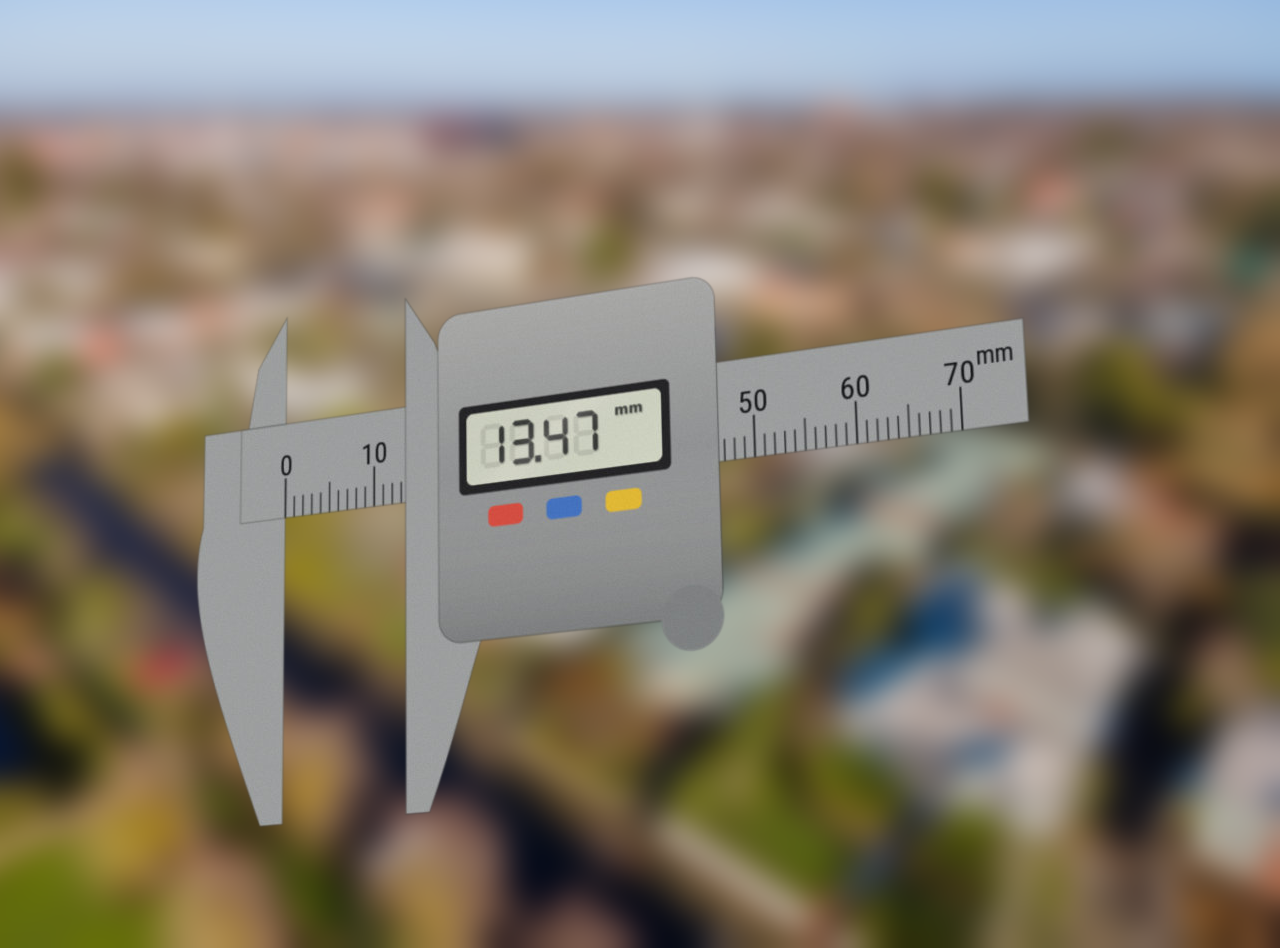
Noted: {"value": 13.47, "unit": "mm"}
